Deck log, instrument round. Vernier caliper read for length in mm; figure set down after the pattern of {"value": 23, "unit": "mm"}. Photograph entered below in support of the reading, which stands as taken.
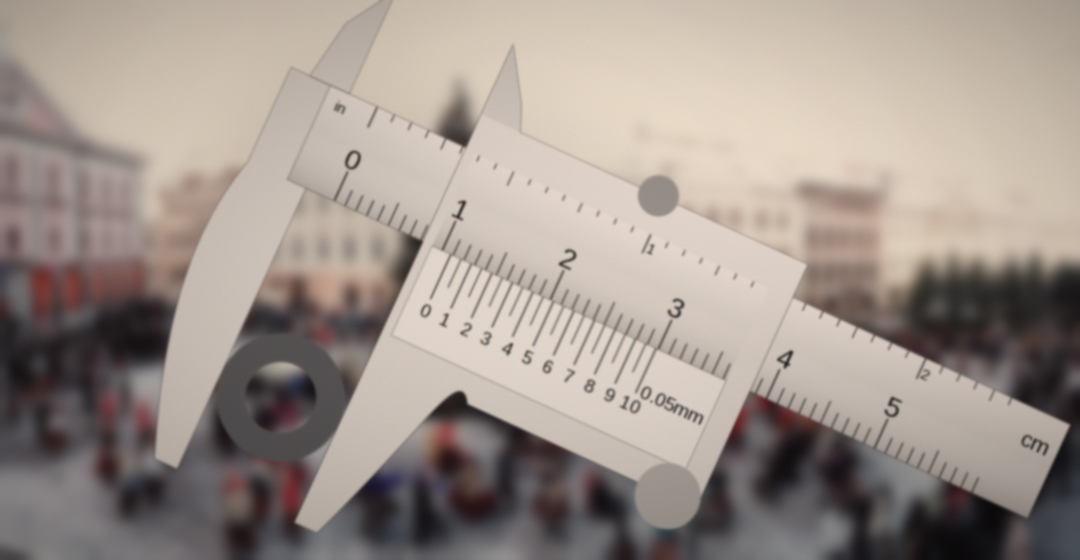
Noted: {"value": 10.8, "unit": "mm"}
